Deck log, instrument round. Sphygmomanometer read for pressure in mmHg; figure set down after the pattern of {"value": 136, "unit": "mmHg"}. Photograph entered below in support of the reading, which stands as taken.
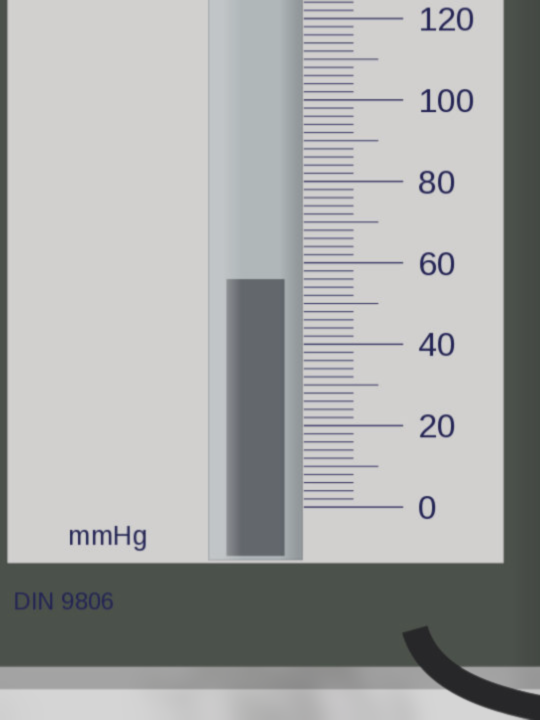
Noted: {"value": 56, "unit": "mmHg"}
